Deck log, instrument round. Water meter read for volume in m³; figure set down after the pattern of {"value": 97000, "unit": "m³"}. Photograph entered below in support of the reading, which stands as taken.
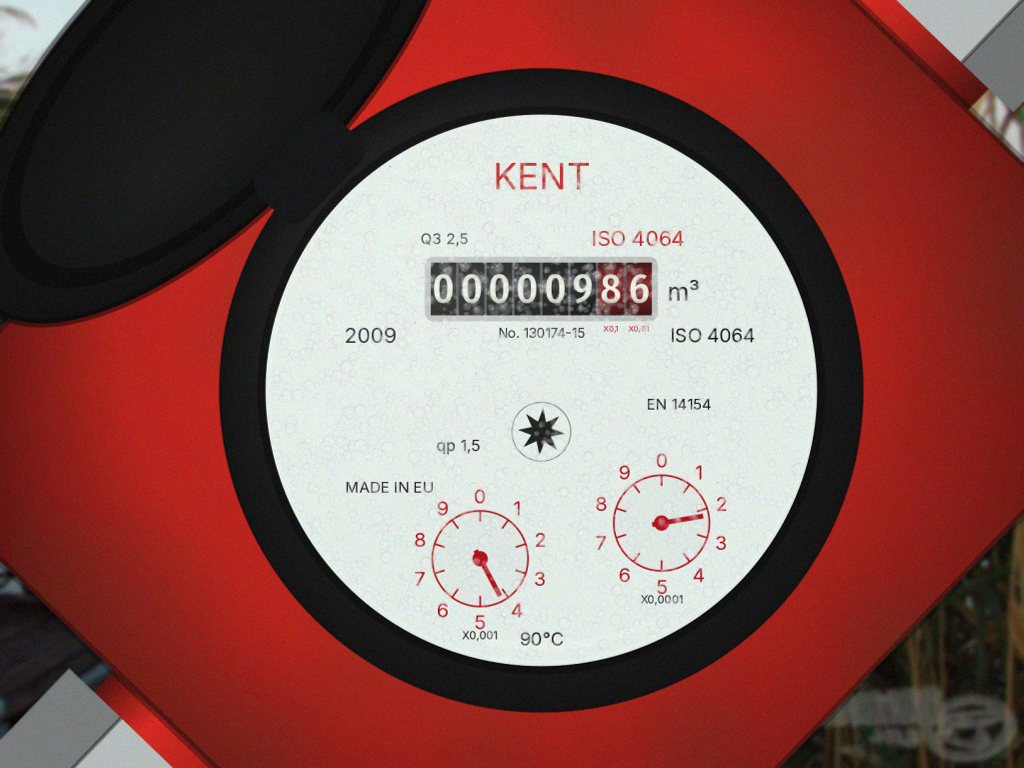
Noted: {"value": 9.8642, "unit": "m³"}
